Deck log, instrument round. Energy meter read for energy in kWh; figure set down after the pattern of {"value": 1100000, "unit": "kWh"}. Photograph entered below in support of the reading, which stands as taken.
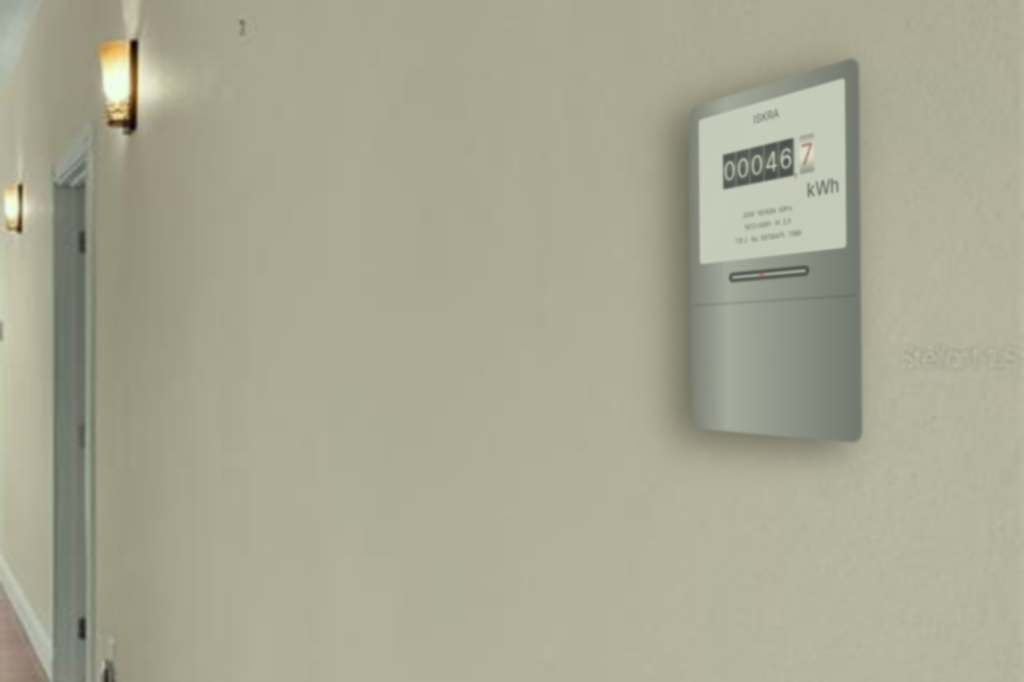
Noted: {"value": 46.7, "unit": "kWh"}
